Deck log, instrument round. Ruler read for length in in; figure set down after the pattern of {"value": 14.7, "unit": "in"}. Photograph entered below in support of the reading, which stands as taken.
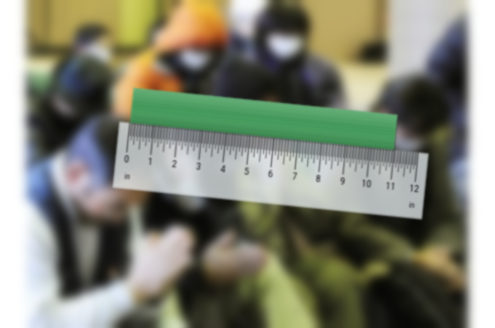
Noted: {"value": 11, "unit": "in"}
